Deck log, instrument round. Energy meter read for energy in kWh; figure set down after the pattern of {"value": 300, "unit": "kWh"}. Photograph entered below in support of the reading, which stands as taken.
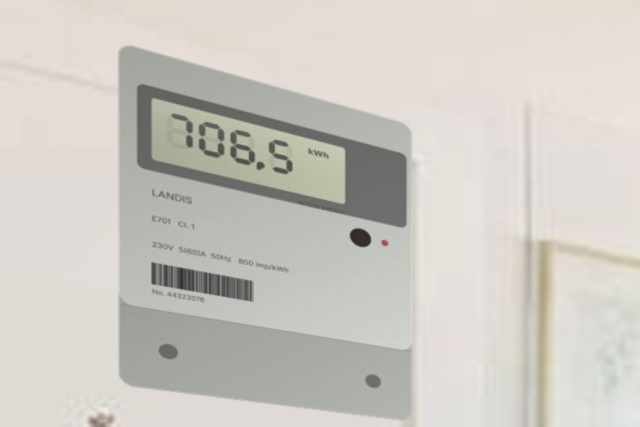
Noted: {"value": 706.5, "unit": "kWh"}
